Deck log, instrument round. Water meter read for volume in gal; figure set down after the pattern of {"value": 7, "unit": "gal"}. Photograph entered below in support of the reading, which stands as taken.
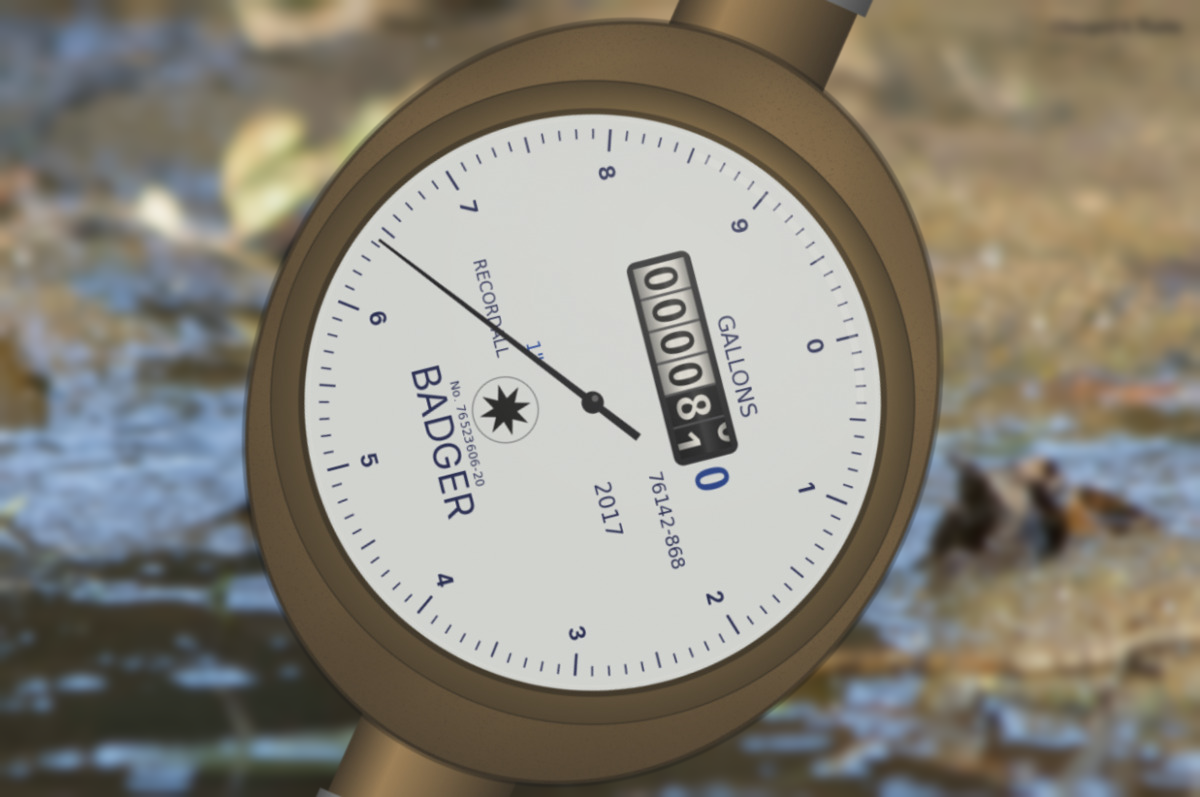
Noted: {"value": 806.4, "unit": "gal"}
